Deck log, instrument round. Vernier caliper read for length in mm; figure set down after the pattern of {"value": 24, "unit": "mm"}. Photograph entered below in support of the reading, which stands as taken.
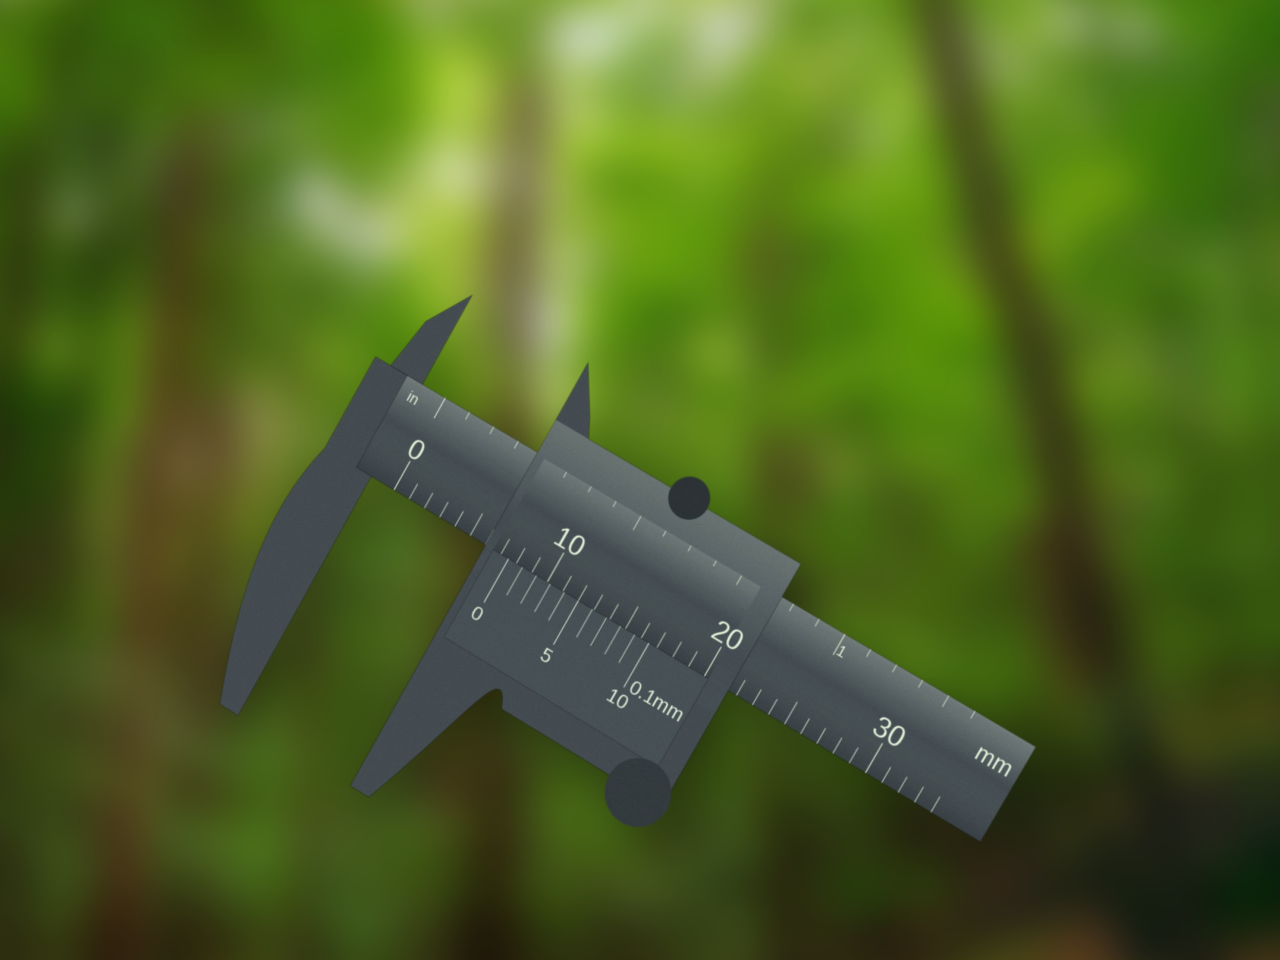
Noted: {"value": 7.5, "unit": "mm"}
